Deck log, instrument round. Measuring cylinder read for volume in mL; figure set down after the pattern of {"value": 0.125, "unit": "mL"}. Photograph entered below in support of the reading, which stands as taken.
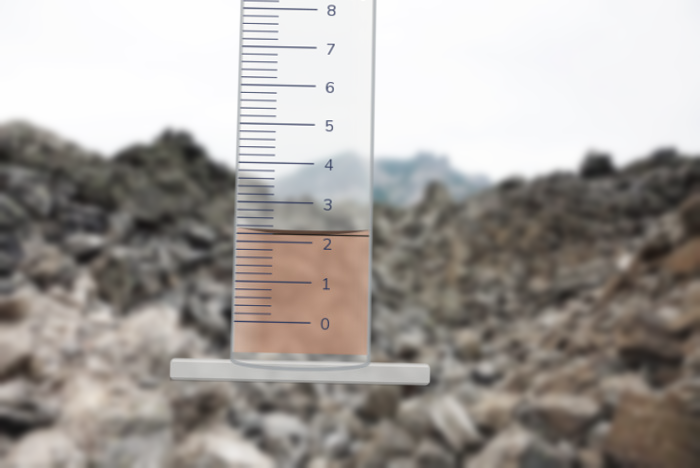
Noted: {"value": 2.2, "unit": "mL"}
